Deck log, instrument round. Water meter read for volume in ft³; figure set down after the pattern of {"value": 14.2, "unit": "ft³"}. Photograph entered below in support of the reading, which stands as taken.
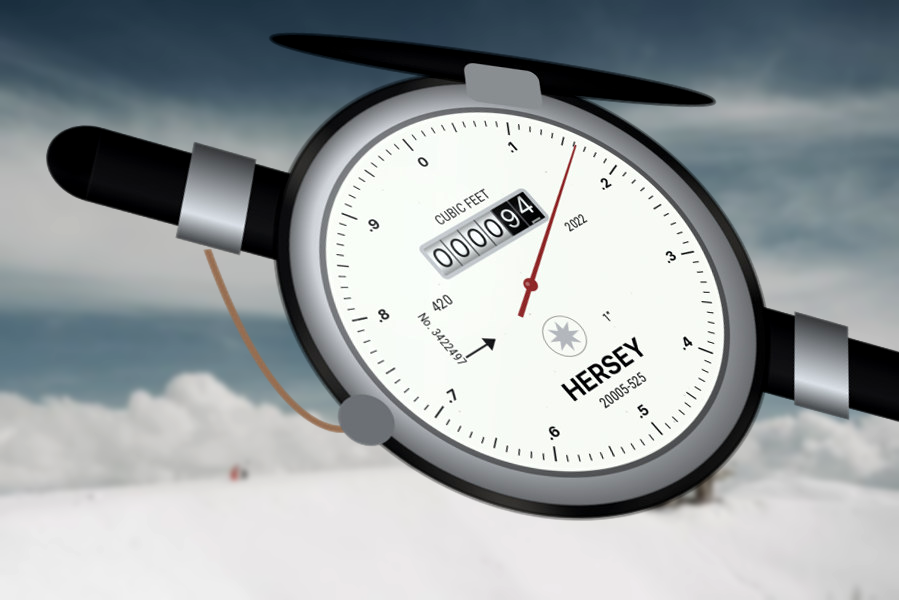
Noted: {"value": 94.16, "unit": "ft³"}
